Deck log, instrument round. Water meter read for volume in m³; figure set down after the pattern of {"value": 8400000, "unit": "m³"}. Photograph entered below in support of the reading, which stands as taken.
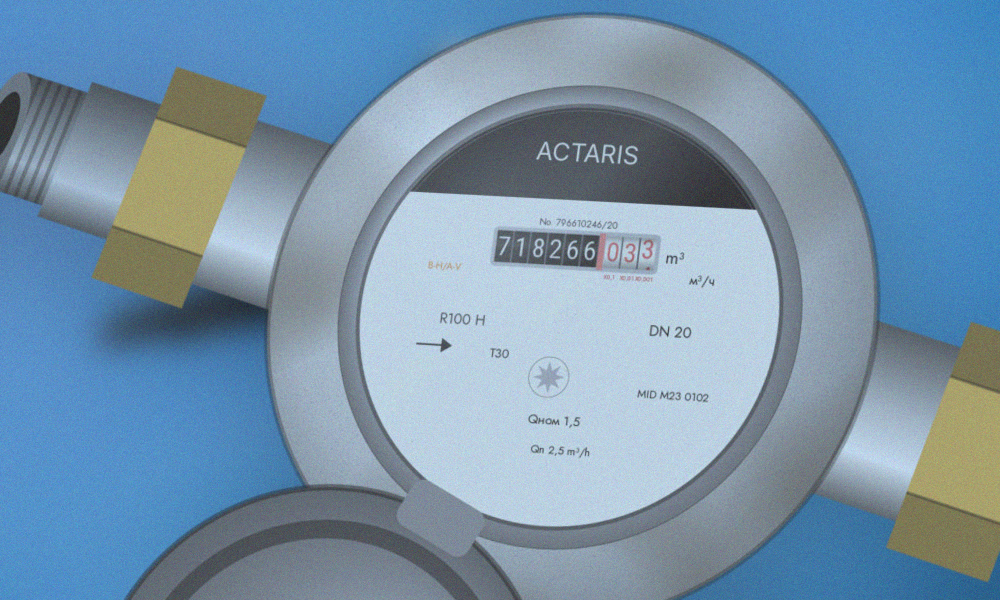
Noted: {"value": 718266.033, "unit": "m³"}
